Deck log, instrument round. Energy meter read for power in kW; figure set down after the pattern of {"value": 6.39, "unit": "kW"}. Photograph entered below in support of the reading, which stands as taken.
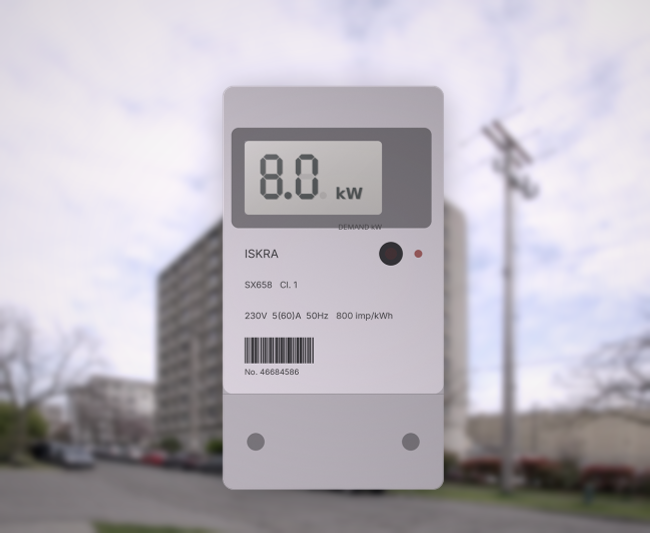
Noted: {"value": 8.0, "unit": "kW"}
